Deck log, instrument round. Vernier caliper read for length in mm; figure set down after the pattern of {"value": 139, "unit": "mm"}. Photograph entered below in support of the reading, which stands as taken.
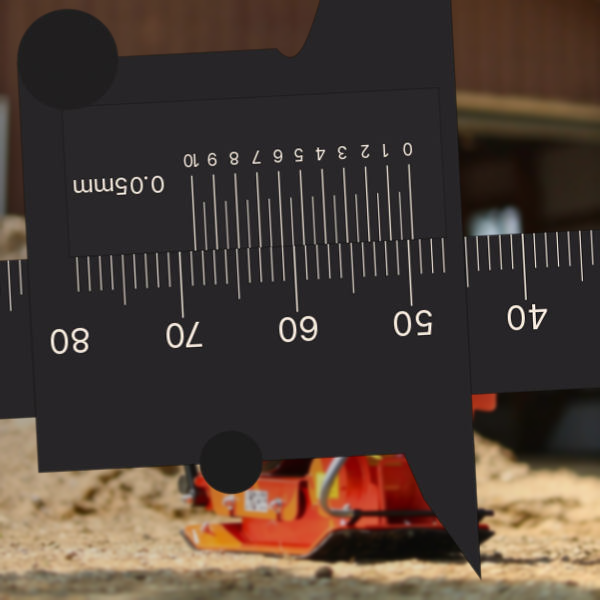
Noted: {"value": 49.6, "unit": "mm"}
